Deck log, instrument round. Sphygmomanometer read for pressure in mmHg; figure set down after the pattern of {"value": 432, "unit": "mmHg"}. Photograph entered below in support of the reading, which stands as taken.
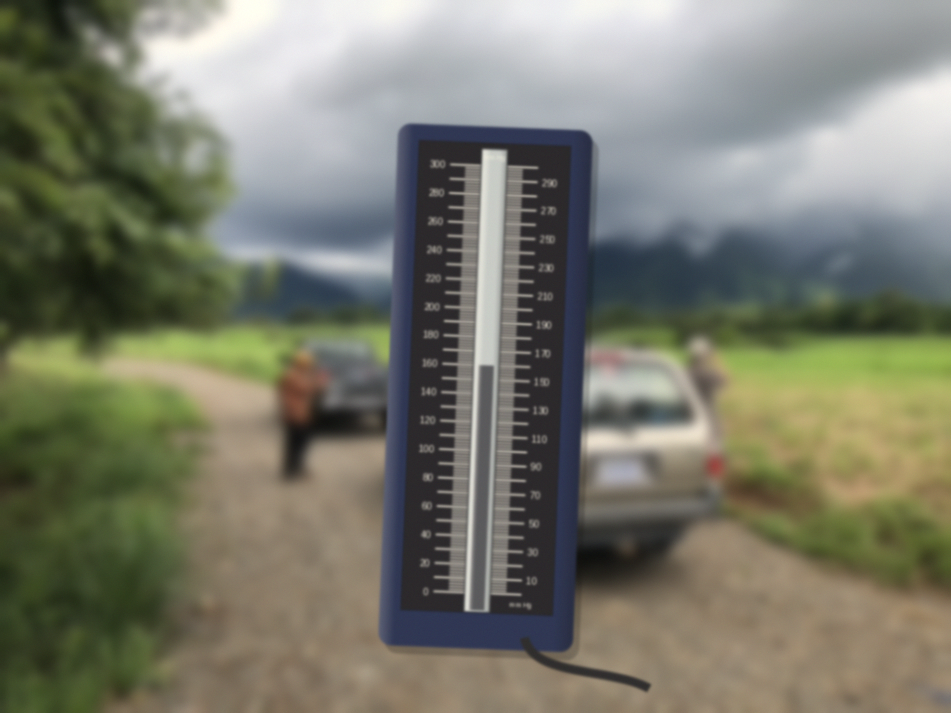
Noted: {"value": 160, "unit": "mmHg"}
